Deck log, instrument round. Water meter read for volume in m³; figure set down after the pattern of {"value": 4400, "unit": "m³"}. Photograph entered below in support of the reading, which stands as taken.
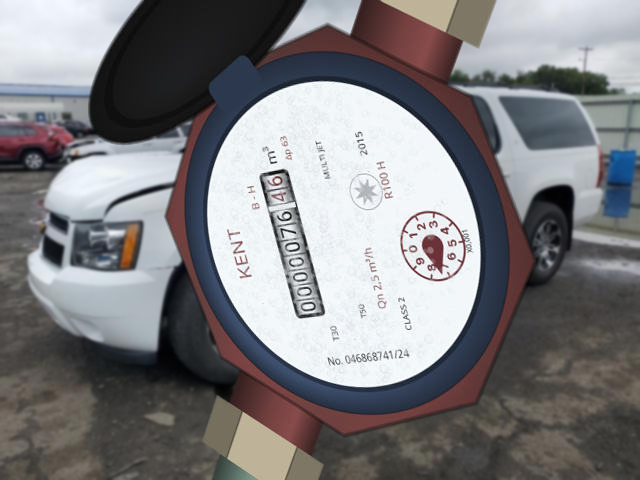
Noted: {"value": 76.467, "unit": "m³"}
